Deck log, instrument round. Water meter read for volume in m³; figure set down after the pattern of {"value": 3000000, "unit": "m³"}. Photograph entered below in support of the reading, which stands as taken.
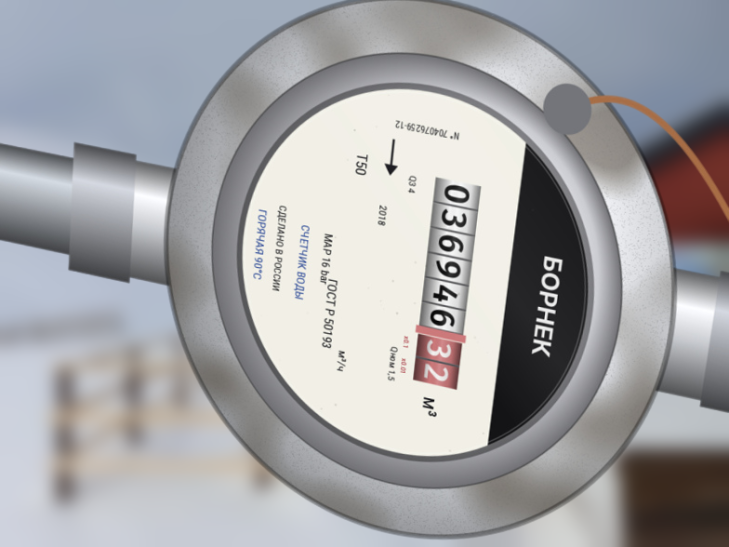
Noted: {"value": 36946.32, "unit": "m³"}
